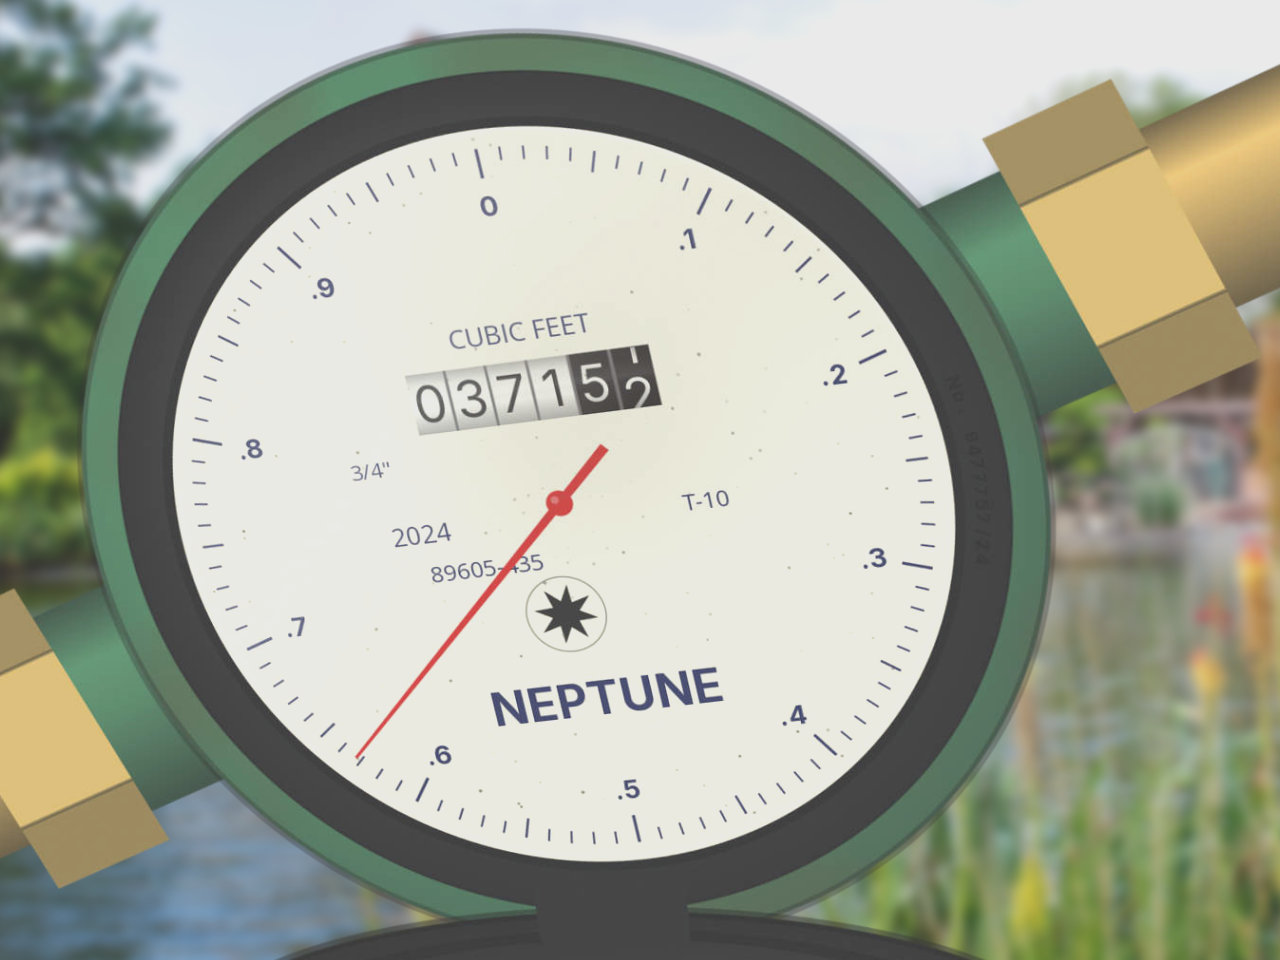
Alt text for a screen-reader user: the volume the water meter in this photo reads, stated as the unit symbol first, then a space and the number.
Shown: ft³ 37151.63
